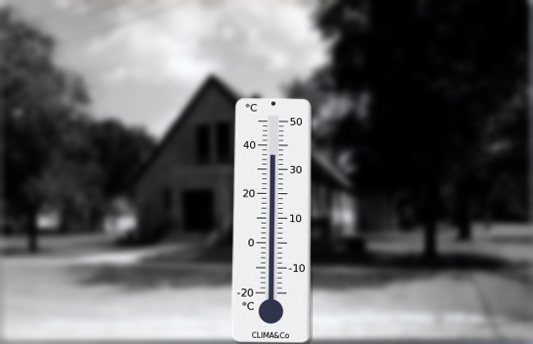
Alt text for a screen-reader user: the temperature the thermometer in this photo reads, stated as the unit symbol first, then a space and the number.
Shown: °C 36
